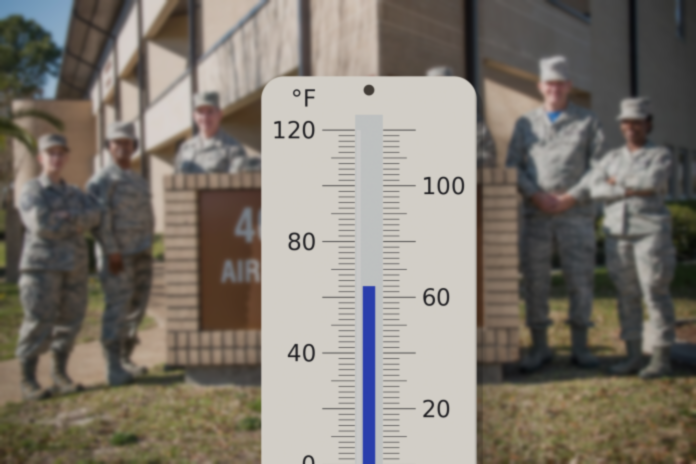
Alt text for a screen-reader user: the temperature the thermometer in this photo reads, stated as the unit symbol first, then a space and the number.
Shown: °F 64
